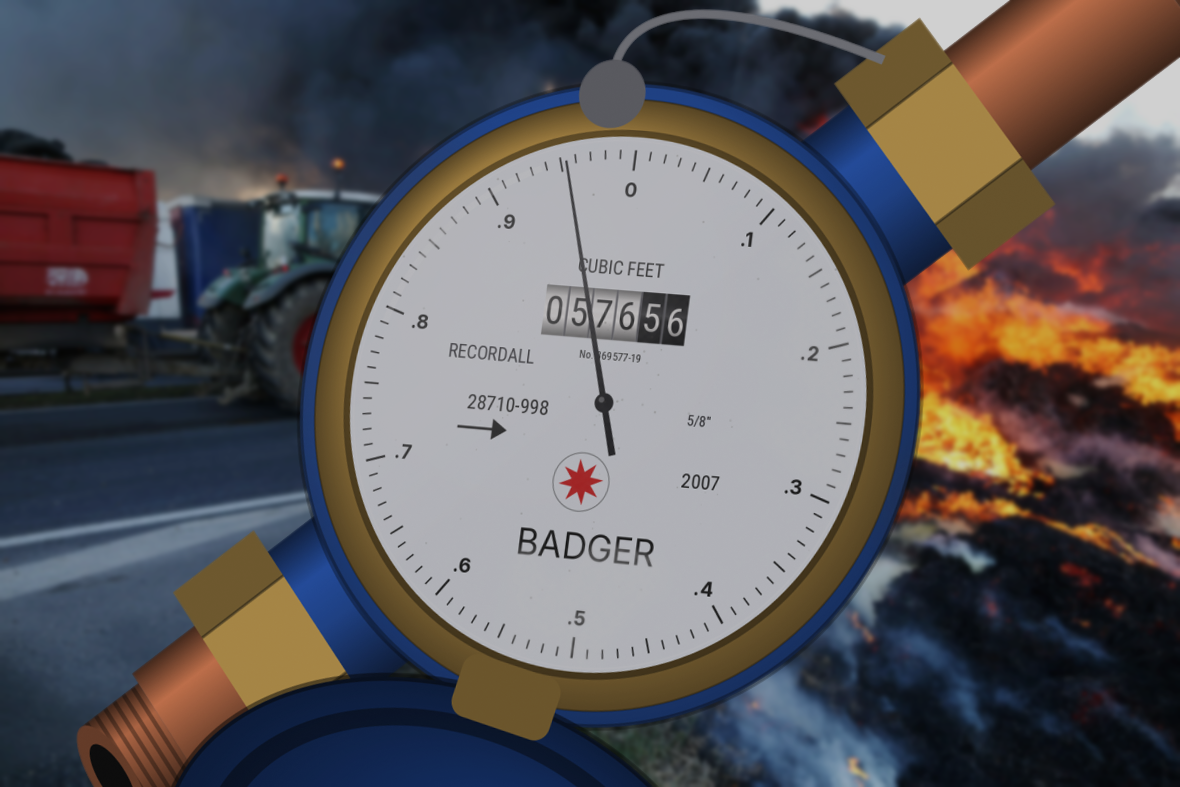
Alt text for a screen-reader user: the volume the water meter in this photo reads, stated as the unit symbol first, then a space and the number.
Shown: ft³ 57655.95
